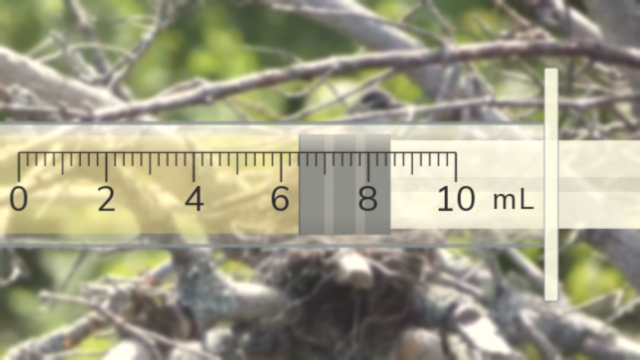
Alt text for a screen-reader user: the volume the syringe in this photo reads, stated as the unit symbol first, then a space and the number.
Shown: mL 6.4
